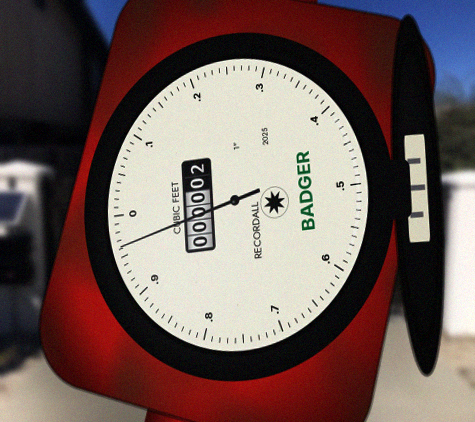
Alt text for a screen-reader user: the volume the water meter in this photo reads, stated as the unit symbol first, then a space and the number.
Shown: ft³ 1.96
